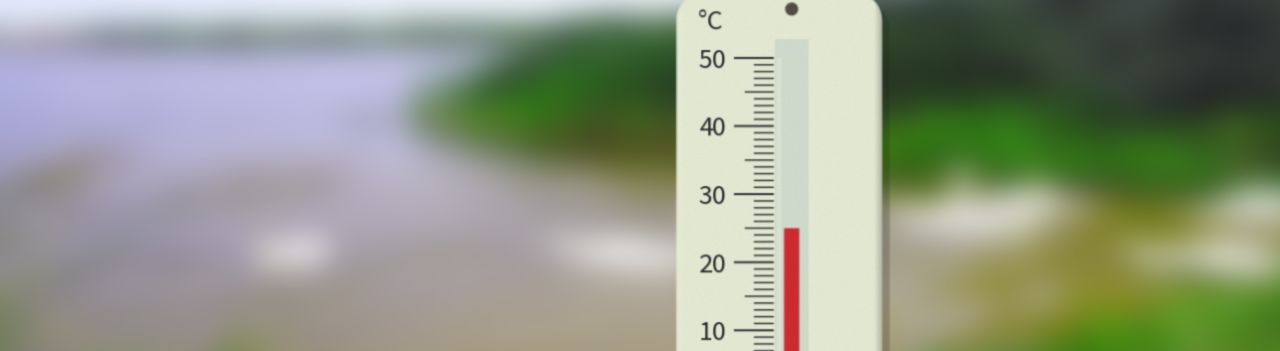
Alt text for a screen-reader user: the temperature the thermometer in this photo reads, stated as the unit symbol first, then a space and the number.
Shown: °C 25
